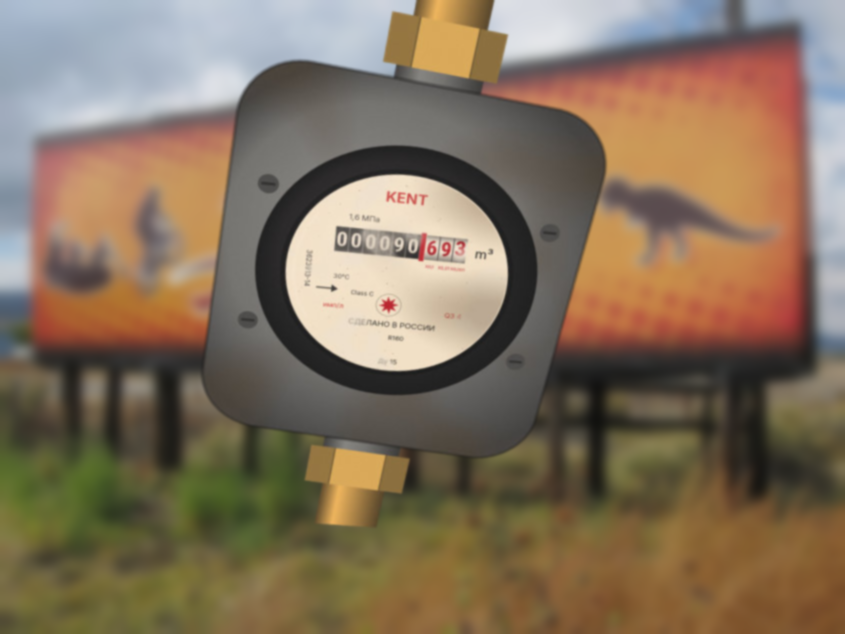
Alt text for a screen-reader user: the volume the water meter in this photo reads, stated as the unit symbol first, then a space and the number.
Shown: m³ 90.693
